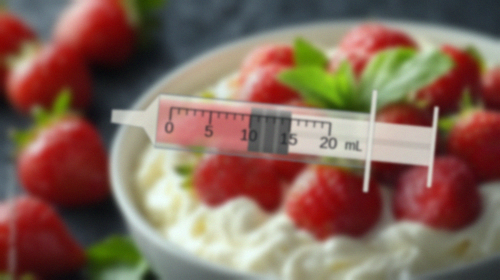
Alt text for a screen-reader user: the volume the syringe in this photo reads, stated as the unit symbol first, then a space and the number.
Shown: mL 10
